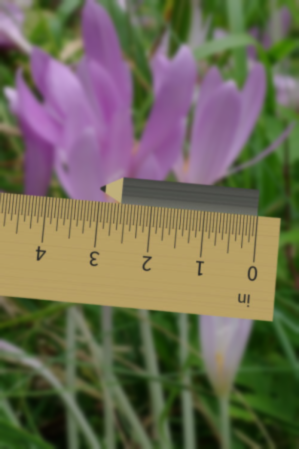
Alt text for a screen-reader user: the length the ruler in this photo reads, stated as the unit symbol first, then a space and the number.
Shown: in 3
